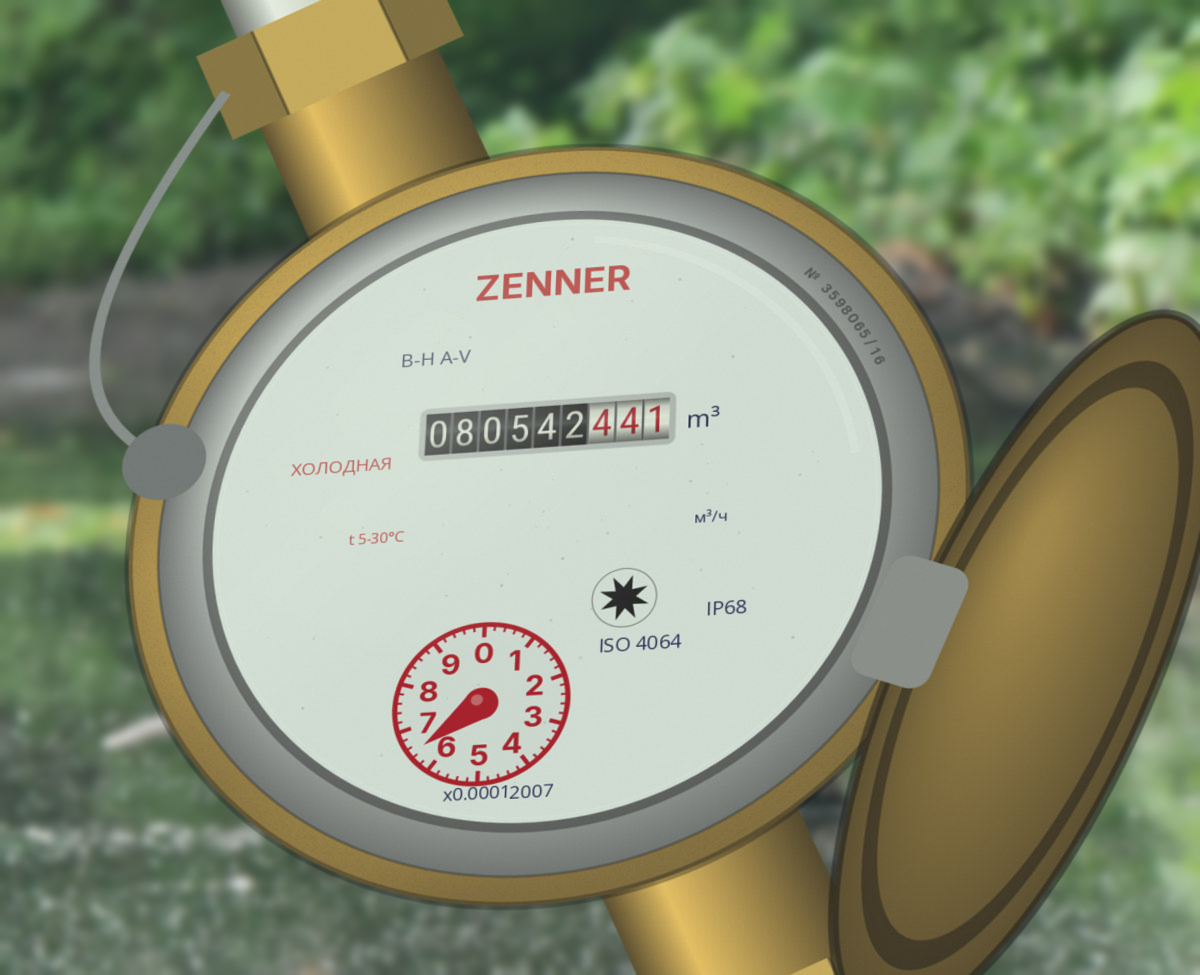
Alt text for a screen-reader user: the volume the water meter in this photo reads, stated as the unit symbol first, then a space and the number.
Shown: m³ 80542.4416
